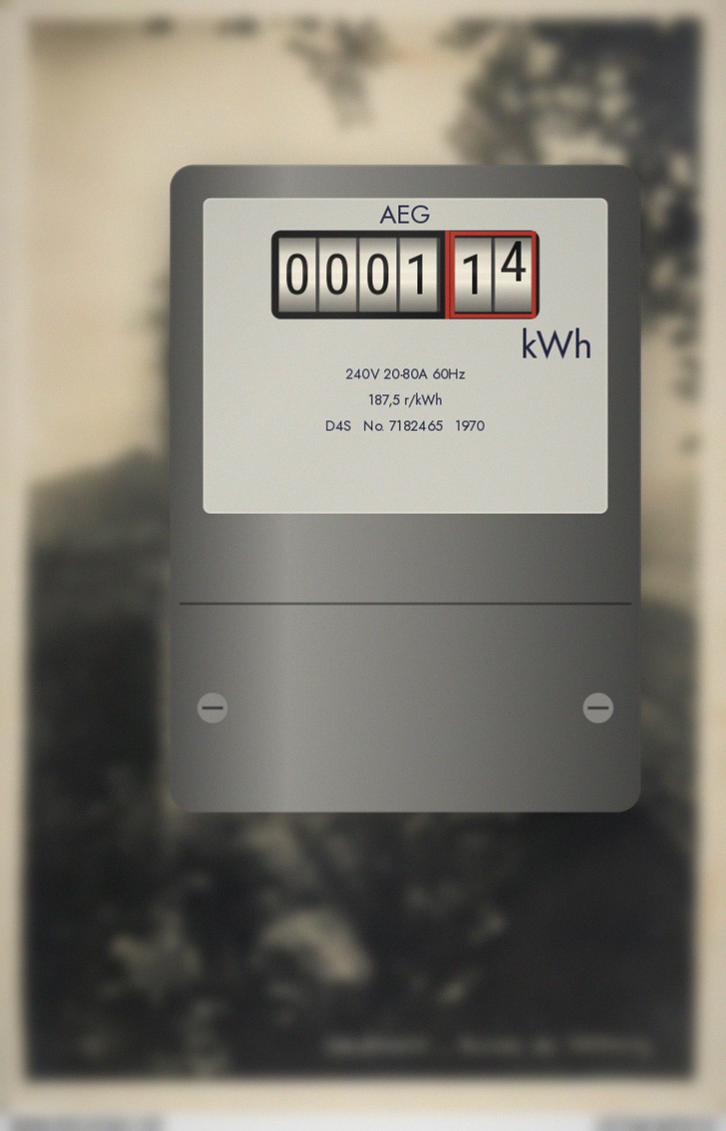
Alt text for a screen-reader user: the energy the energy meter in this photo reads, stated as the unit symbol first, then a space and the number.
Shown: kWh 1.14
